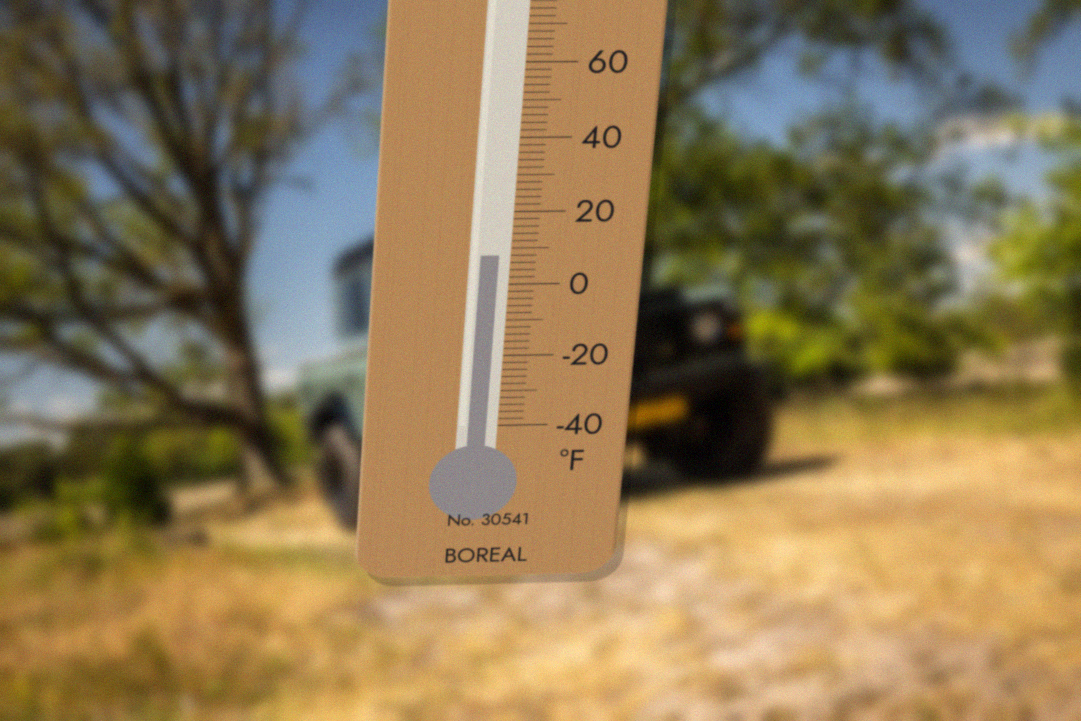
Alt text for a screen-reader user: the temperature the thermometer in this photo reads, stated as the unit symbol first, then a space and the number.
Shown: °F 8
